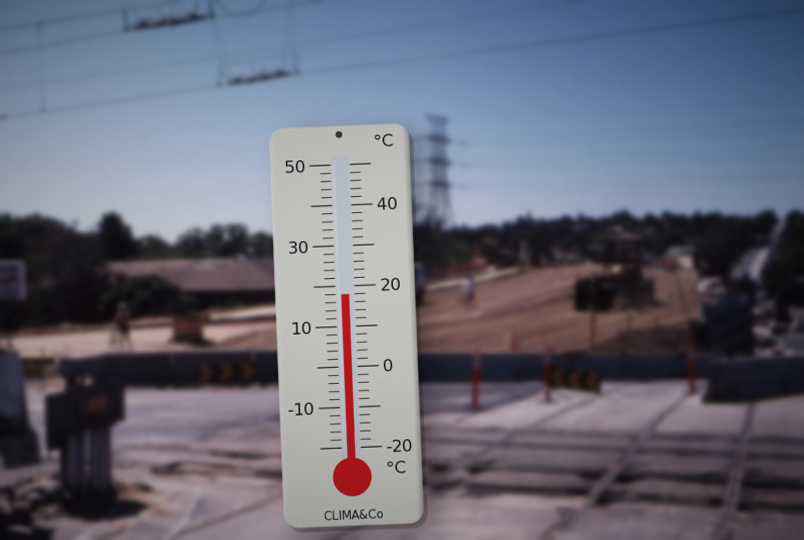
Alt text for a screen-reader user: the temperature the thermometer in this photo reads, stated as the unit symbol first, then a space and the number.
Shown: °C 18
